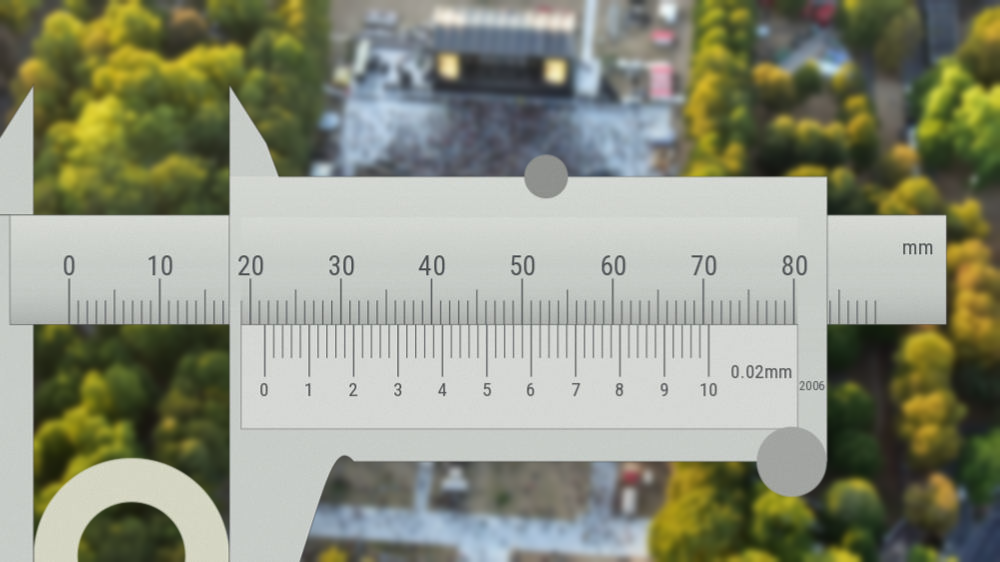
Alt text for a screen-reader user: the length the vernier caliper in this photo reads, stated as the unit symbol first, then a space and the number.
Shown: mm 21.6
